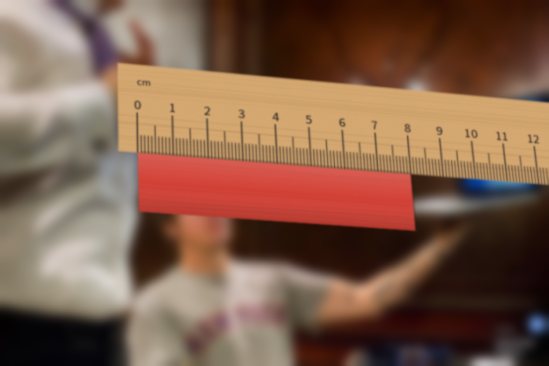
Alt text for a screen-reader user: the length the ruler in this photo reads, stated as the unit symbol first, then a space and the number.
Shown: cm 8
